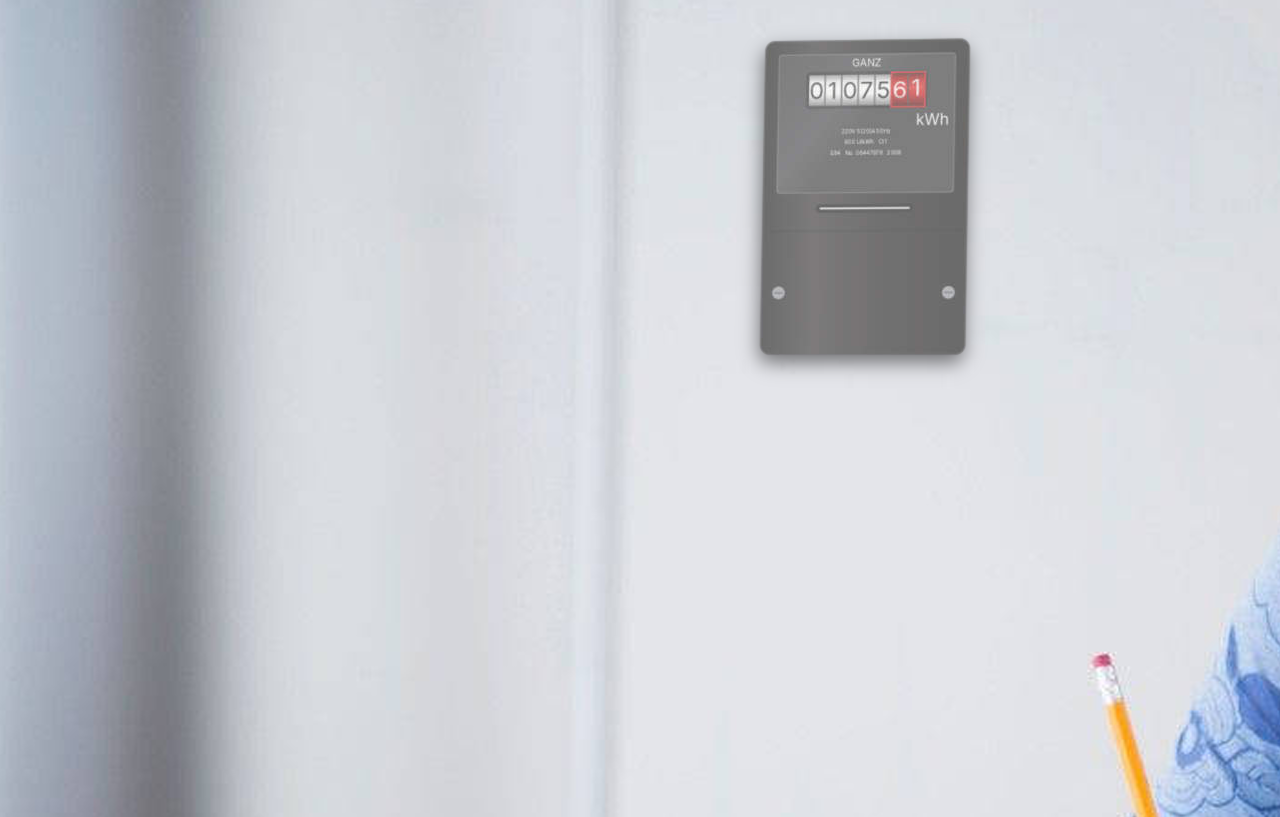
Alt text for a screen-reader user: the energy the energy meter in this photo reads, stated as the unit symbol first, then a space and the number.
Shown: kWh 1075.61
